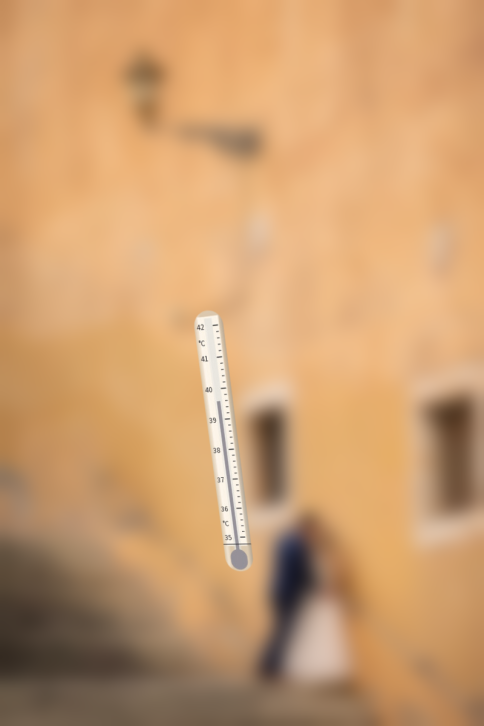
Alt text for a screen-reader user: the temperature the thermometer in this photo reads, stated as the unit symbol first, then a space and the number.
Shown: °C 39.6
